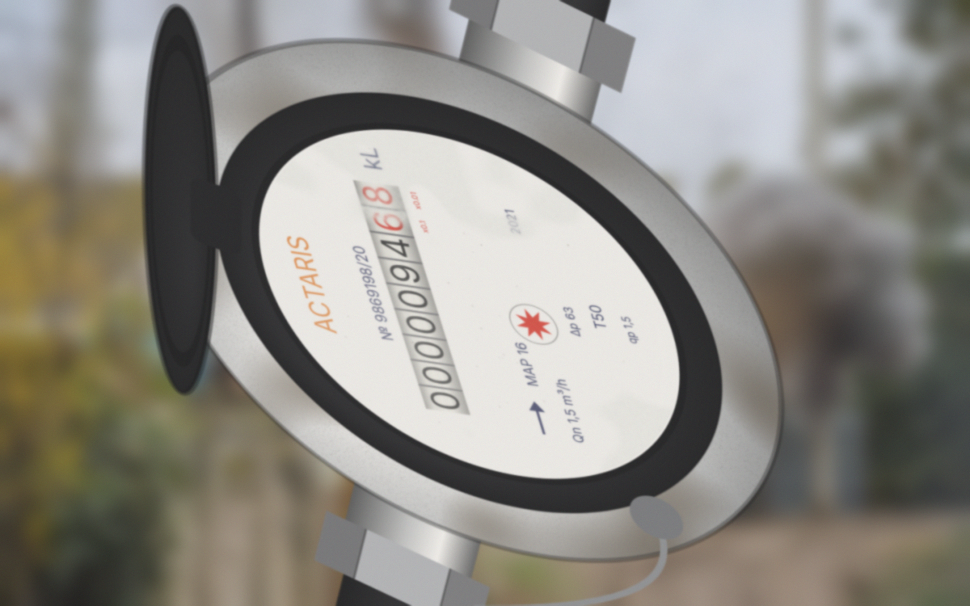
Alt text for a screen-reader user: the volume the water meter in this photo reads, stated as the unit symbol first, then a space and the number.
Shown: kL 94.68
